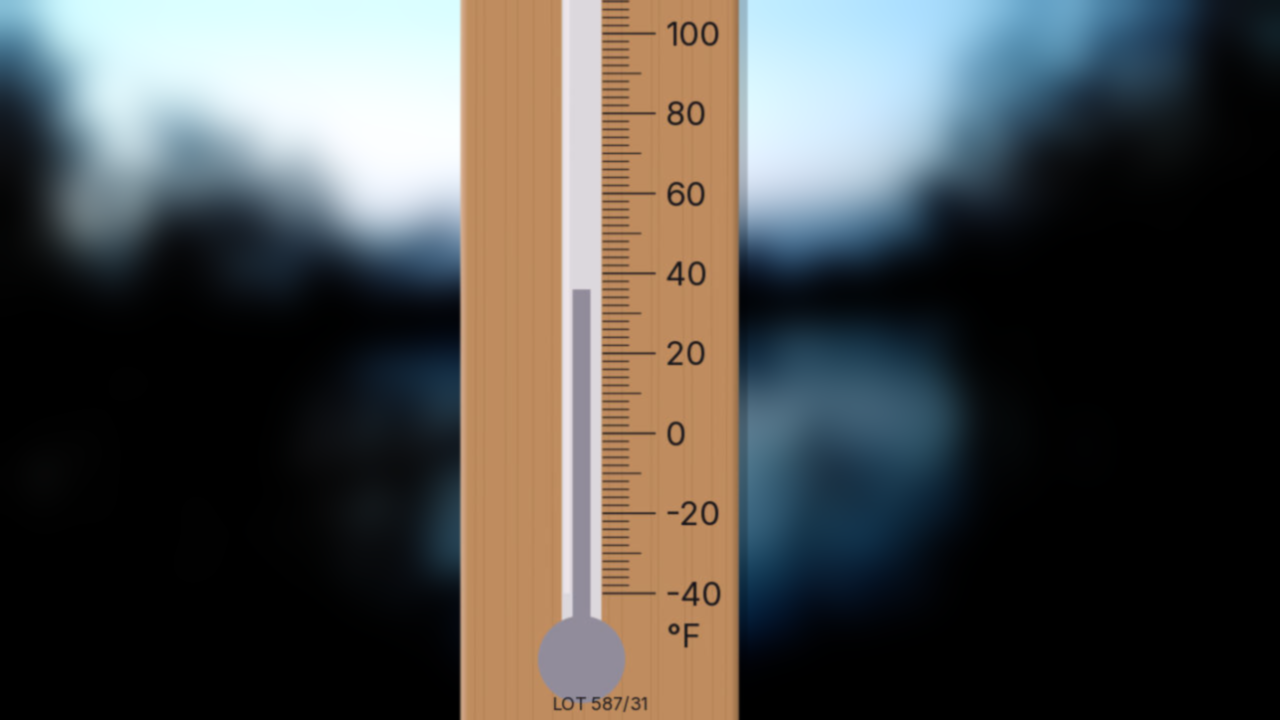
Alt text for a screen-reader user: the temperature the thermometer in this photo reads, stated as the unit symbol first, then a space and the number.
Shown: °F 36
